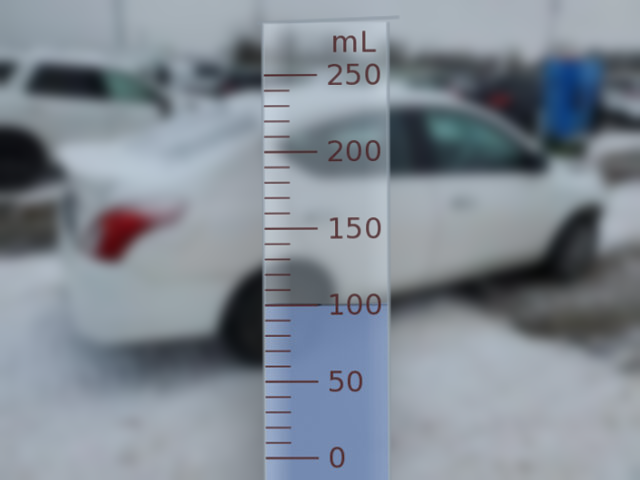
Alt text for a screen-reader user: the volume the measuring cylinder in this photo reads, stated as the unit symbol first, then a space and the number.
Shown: mL 100
